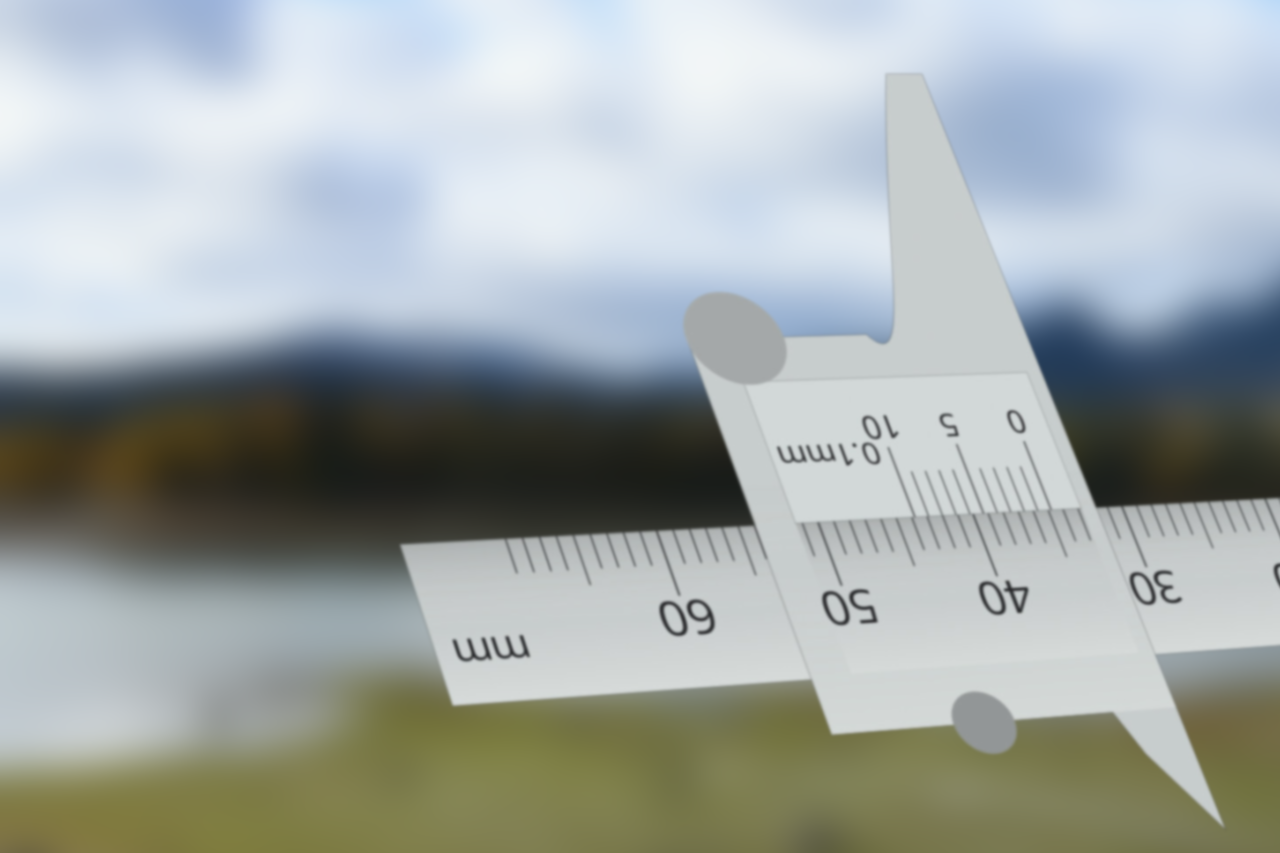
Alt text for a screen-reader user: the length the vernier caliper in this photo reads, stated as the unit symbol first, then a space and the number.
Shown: mm 34.8
